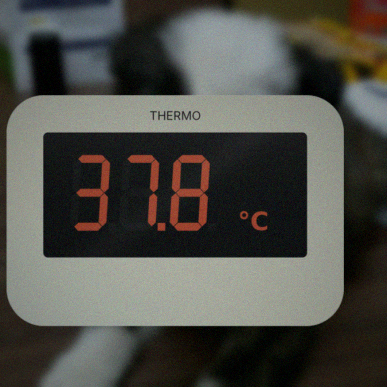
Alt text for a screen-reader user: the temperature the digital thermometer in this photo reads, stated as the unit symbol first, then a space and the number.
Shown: °C 37.8
